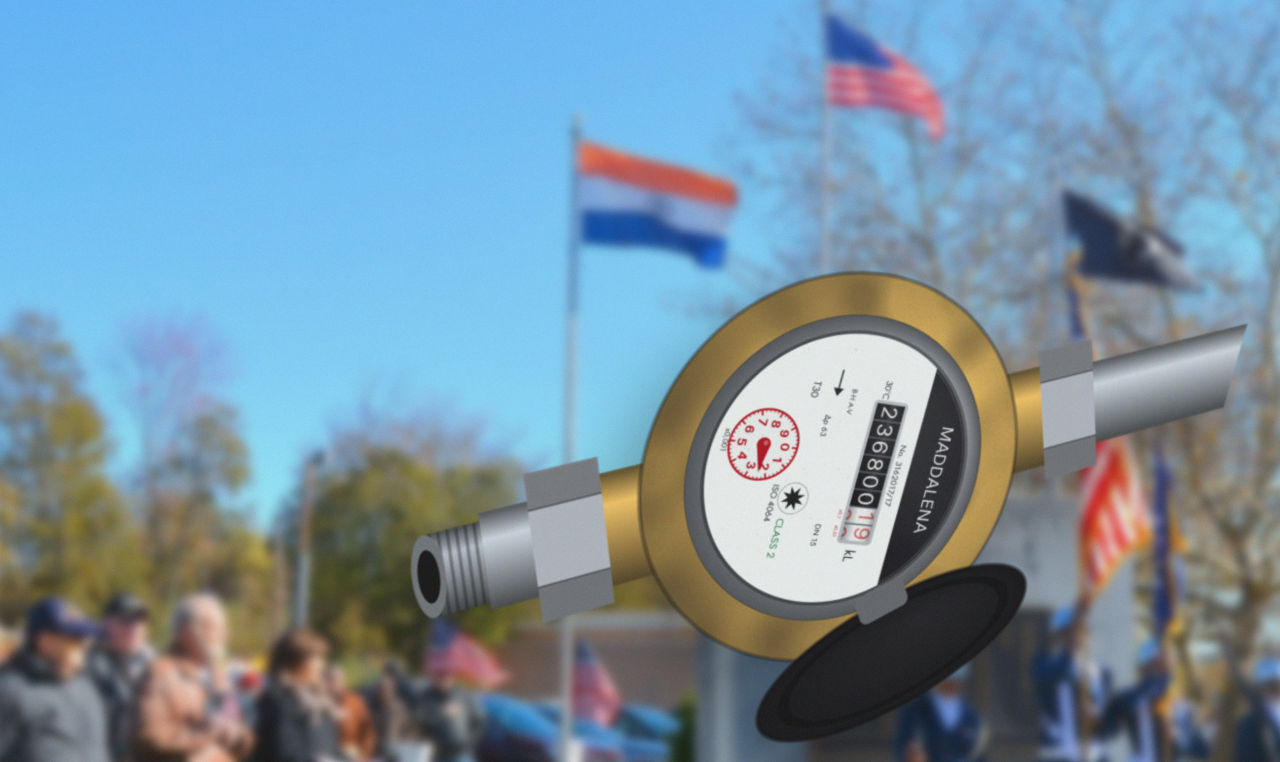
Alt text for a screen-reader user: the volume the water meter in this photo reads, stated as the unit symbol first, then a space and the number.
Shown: kL 236800.192
